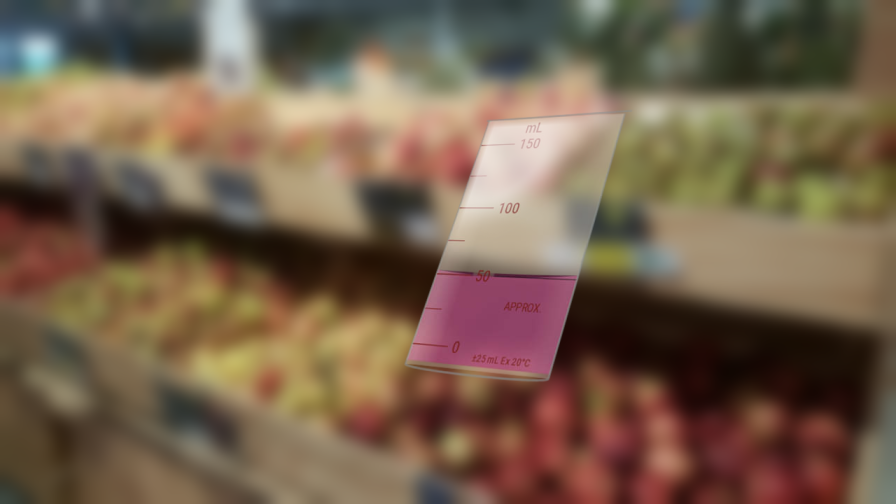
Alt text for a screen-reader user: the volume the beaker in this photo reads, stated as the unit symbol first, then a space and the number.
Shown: mL 50
